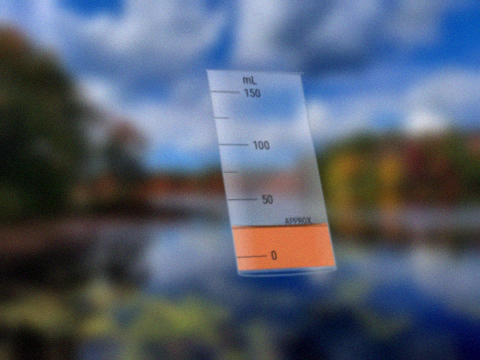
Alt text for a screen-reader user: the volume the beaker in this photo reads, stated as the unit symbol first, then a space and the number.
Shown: mL 25
